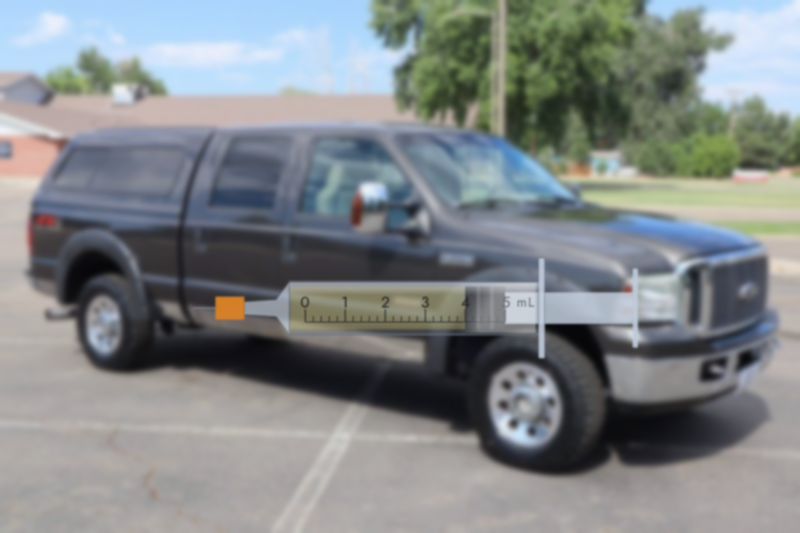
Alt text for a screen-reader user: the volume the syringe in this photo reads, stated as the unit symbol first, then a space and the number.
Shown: mL 4
